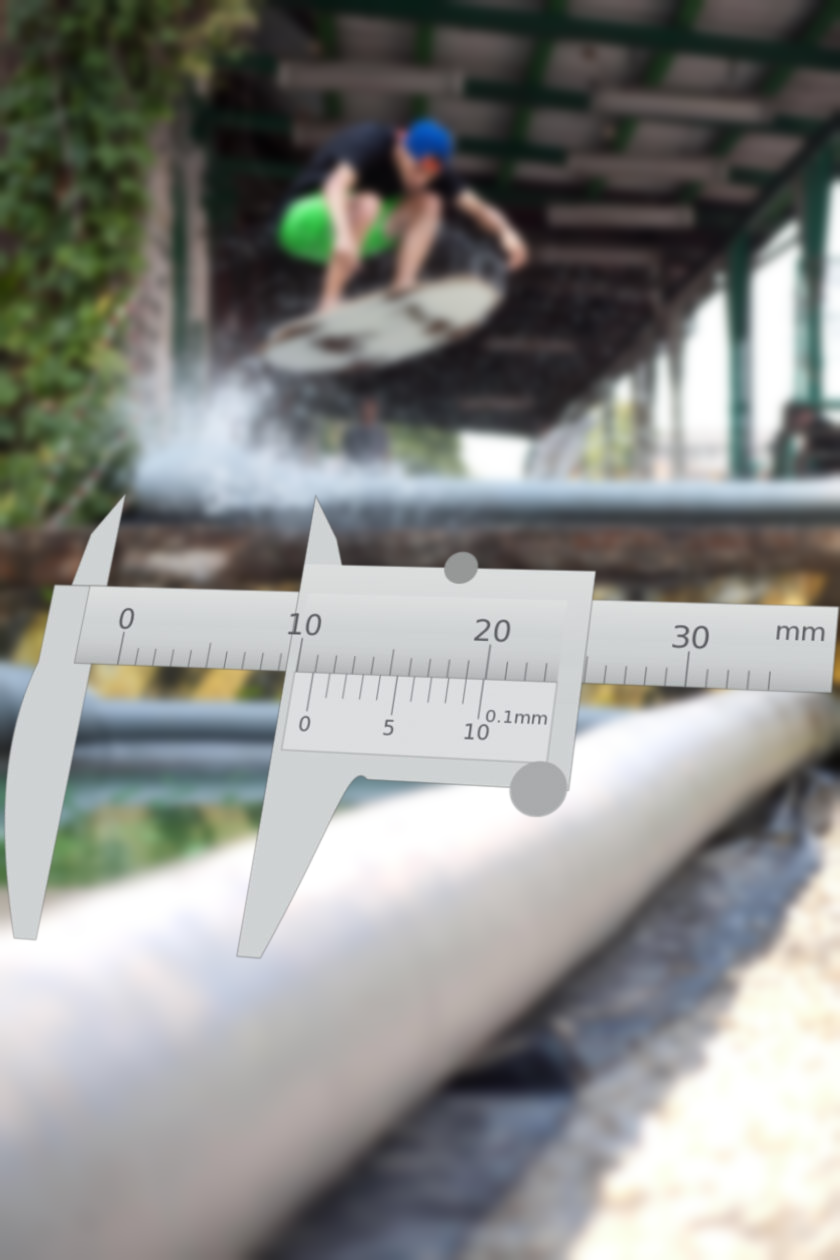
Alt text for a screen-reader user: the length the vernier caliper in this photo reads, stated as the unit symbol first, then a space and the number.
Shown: mm 10.9
